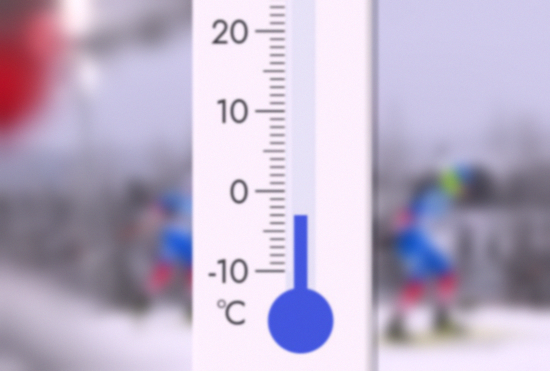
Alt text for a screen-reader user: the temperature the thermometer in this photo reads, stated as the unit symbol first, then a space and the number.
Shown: °C -3
